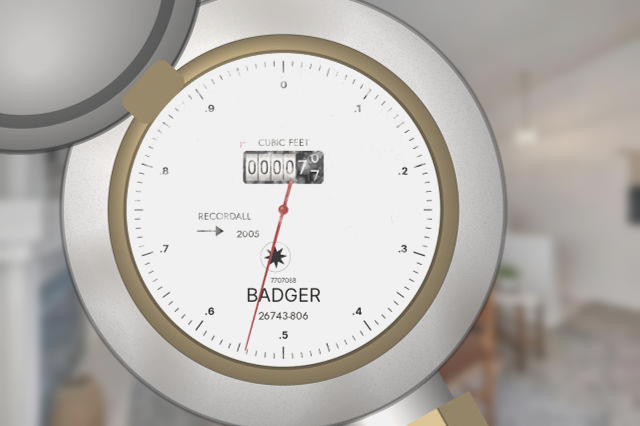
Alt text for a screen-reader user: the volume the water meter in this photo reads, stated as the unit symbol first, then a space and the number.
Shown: ft³ 76.54
